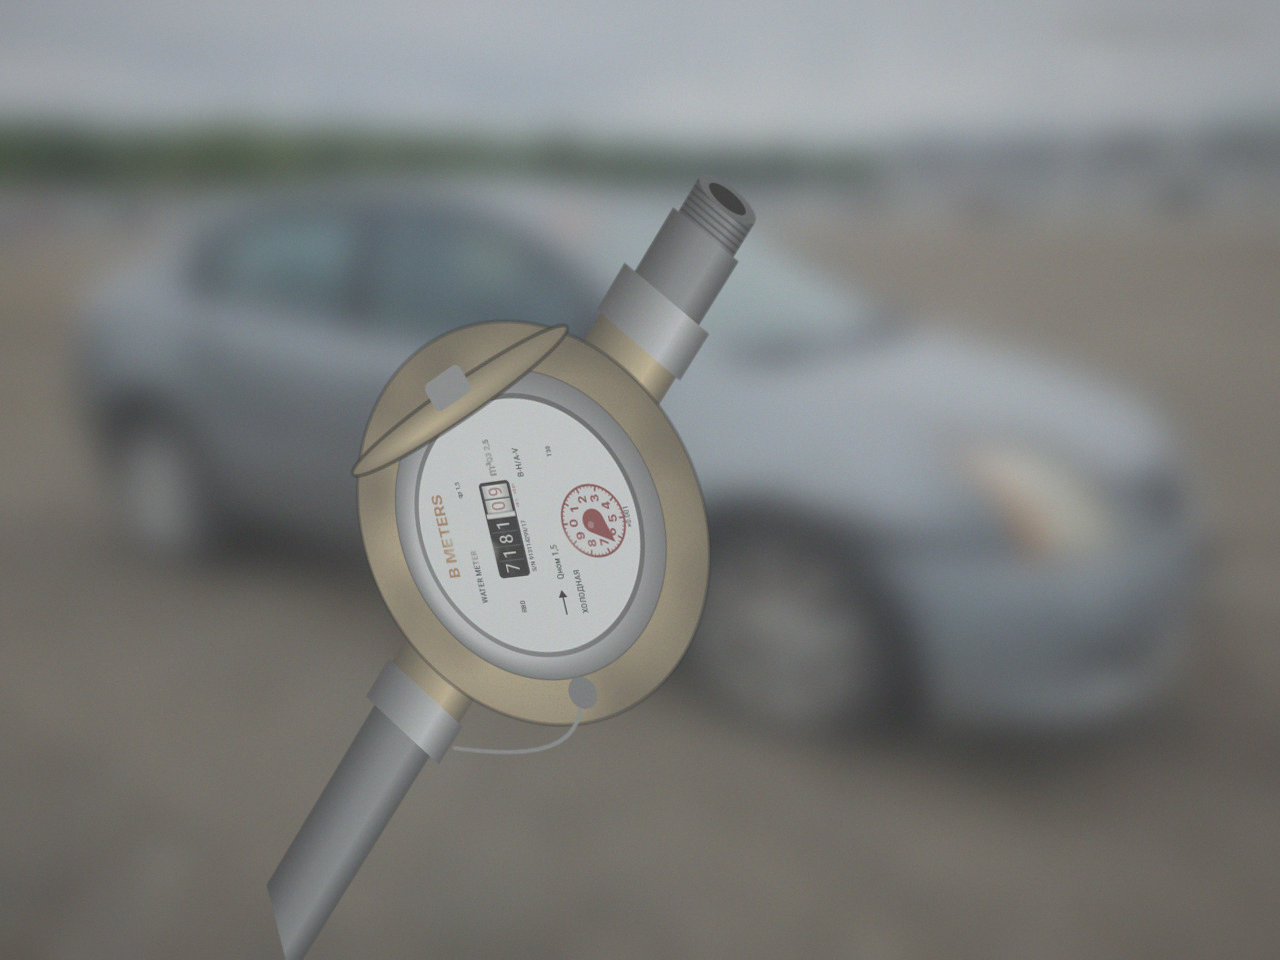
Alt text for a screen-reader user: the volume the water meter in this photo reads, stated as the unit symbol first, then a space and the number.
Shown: m³ 7181.096
